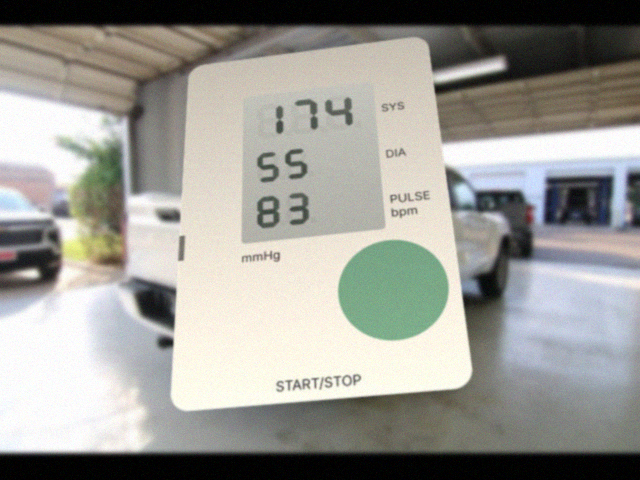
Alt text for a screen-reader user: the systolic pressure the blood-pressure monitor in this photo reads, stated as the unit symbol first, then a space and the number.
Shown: mmHg 174
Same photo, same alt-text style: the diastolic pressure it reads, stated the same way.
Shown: mmHg 55
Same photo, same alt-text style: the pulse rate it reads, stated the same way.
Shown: bpm 83
